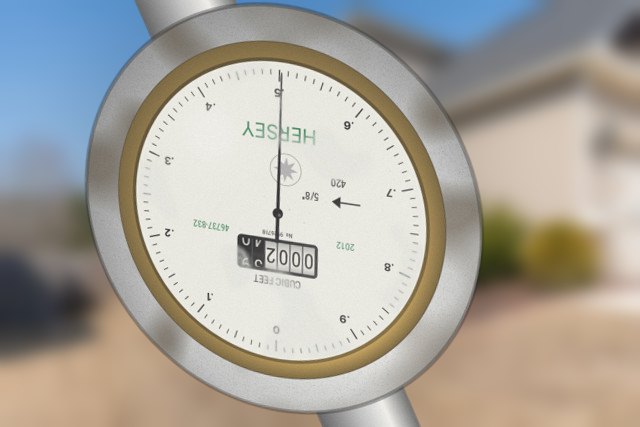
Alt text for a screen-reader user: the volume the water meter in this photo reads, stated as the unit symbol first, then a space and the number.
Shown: ft³ 239.50
